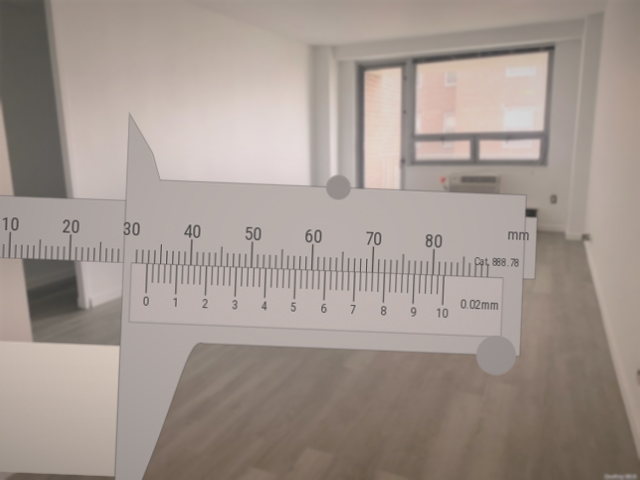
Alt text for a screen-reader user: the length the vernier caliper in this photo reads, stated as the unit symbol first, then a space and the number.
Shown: mm 32.8
